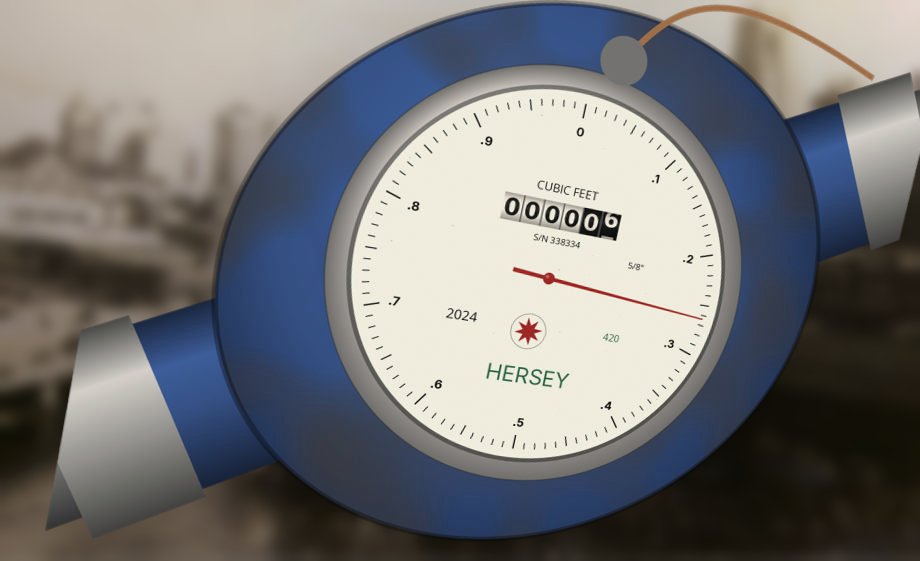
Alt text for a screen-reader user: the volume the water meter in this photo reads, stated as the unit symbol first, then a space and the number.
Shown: ft³ 6.26
